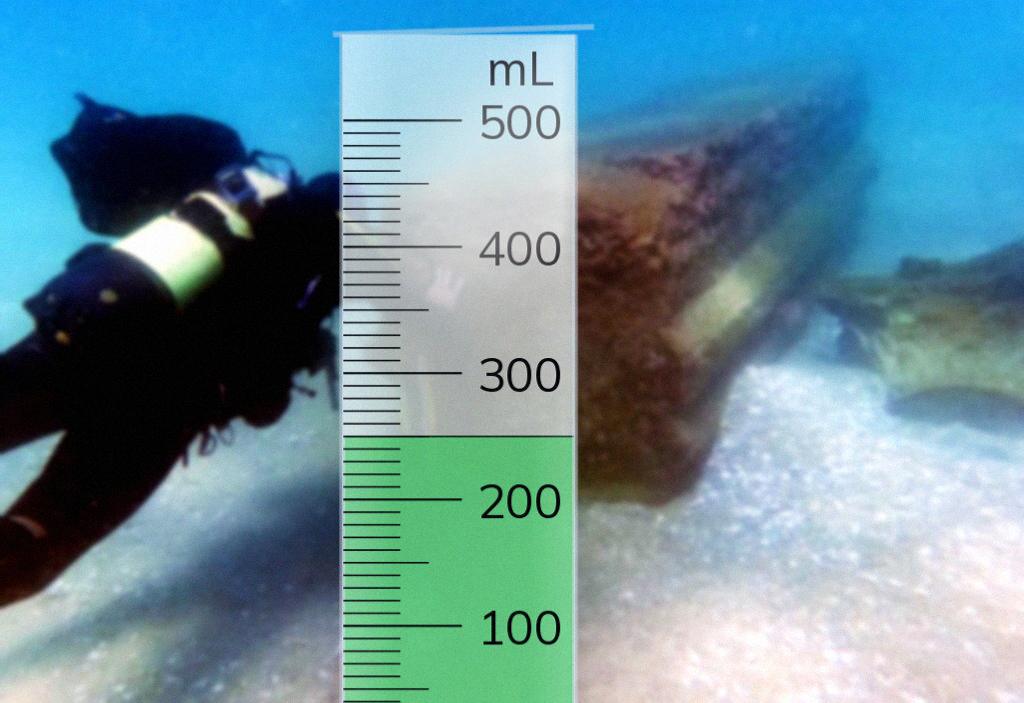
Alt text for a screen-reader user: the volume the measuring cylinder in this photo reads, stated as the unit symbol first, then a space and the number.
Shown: mL 250
